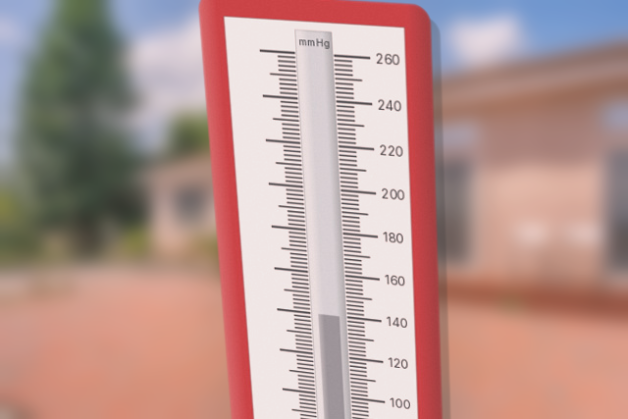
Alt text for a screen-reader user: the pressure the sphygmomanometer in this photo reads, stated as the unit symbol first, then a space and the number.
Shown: mmHg 140
